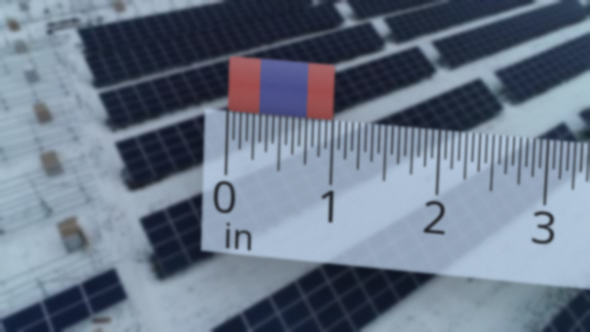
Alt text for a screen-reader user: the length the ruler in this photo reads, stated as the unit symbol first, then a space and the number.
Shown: in 1
